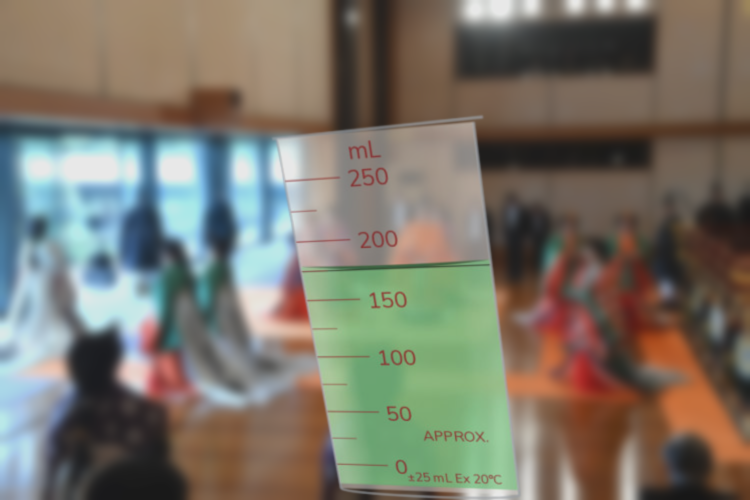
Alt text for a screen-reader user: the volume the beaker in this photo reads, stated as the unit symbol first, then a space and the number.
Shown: mL 175
